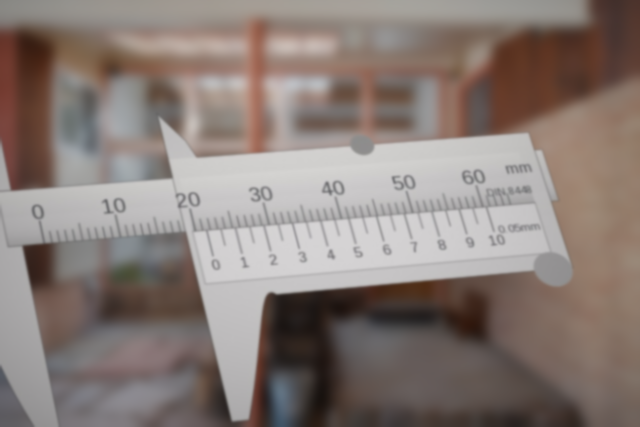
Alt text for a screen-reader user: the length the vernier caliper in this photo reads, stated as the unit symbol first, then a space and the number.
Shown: mm 21.5
